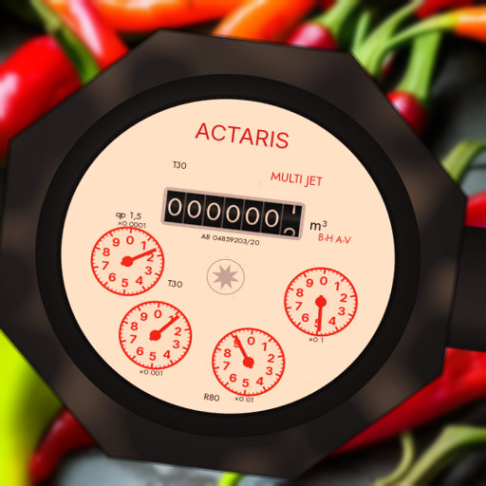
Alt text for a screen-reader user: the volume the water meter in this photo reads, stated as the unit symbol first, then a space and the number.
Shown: m³ 1.4911
